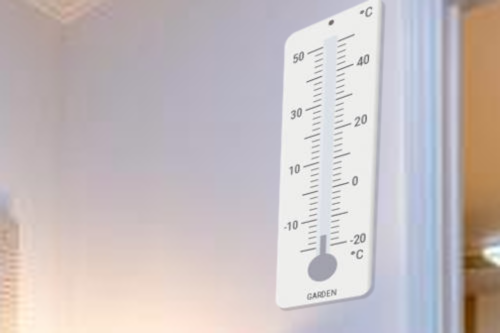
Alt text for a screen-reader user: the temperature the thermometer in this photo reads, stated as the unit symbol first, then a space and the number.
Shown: °C -16
